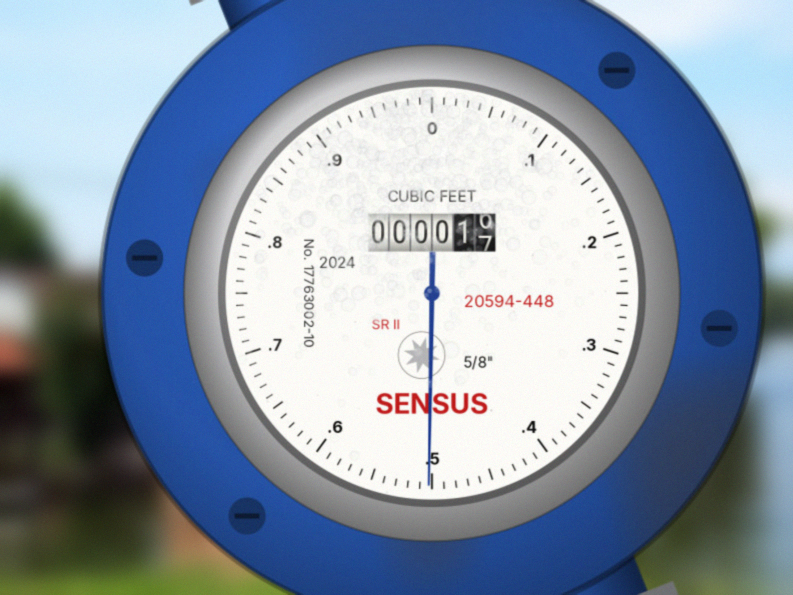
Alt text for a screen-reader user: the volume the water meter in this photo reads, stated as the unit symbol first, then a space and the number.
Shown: ft³ 16.50
